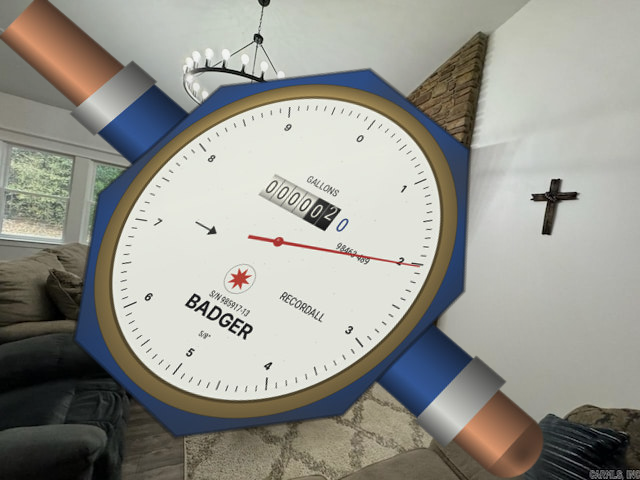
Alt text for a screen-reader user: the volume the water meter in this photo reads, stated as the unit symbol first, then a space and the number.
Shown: gal 22.0
